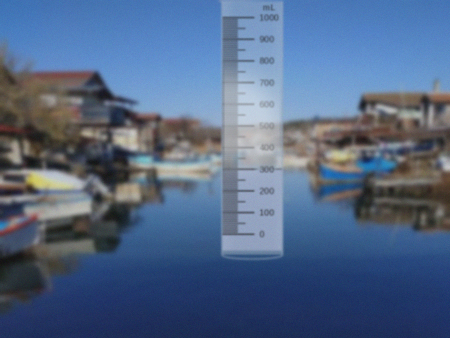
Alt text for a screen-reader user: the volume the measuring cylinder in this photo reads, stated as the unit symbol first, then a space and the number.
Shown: mL 300
